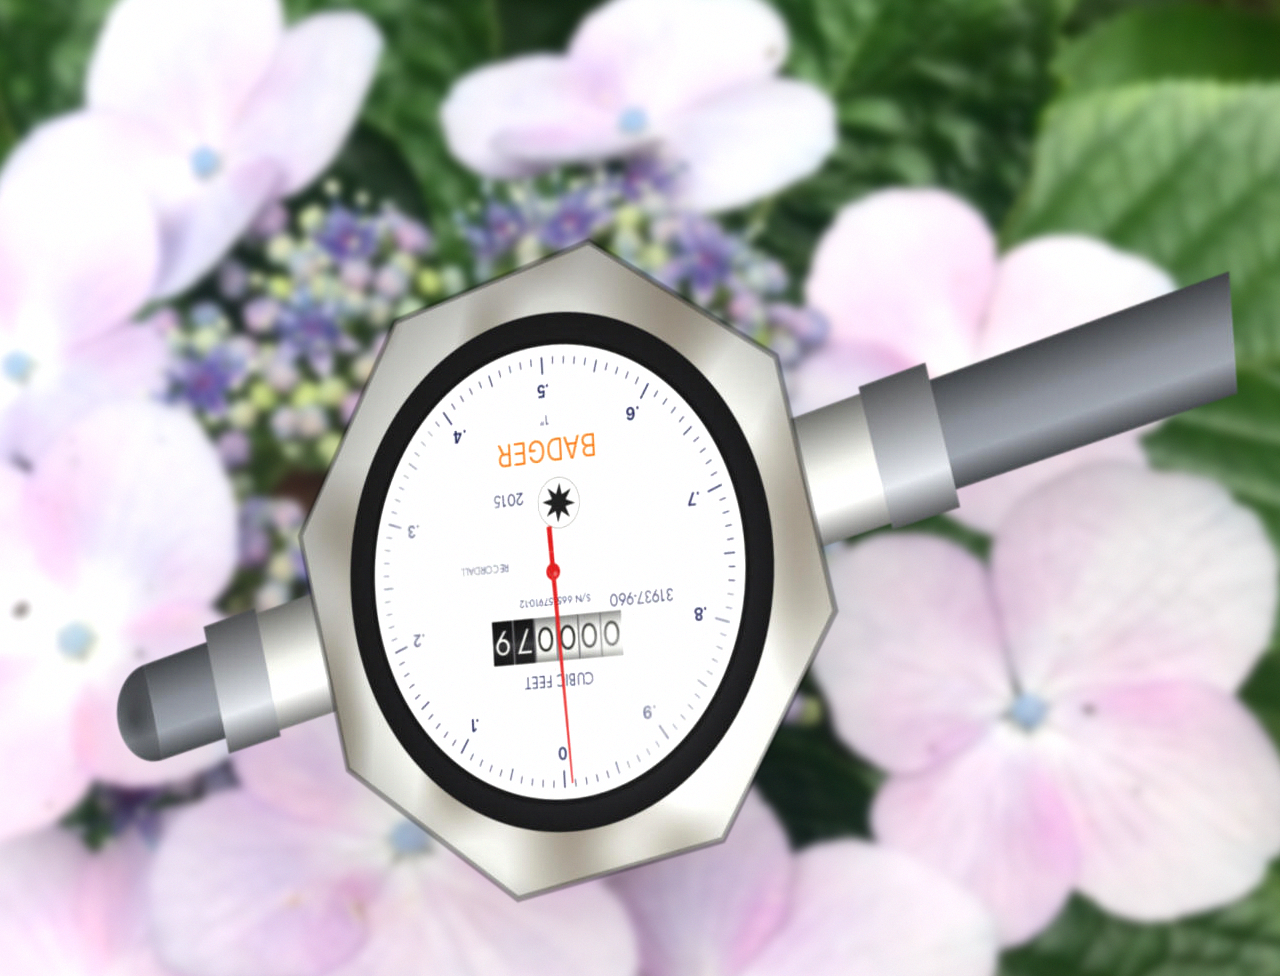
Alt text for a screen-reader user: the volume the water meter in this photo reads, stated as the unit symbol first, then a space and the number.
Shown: ft³ 78.99
